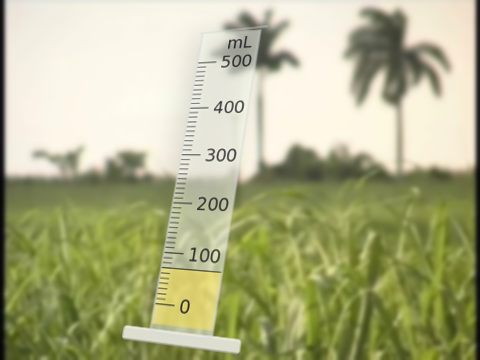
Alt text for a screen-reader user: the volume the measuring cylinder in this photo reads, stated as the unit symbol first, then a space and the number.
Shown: mL 70
